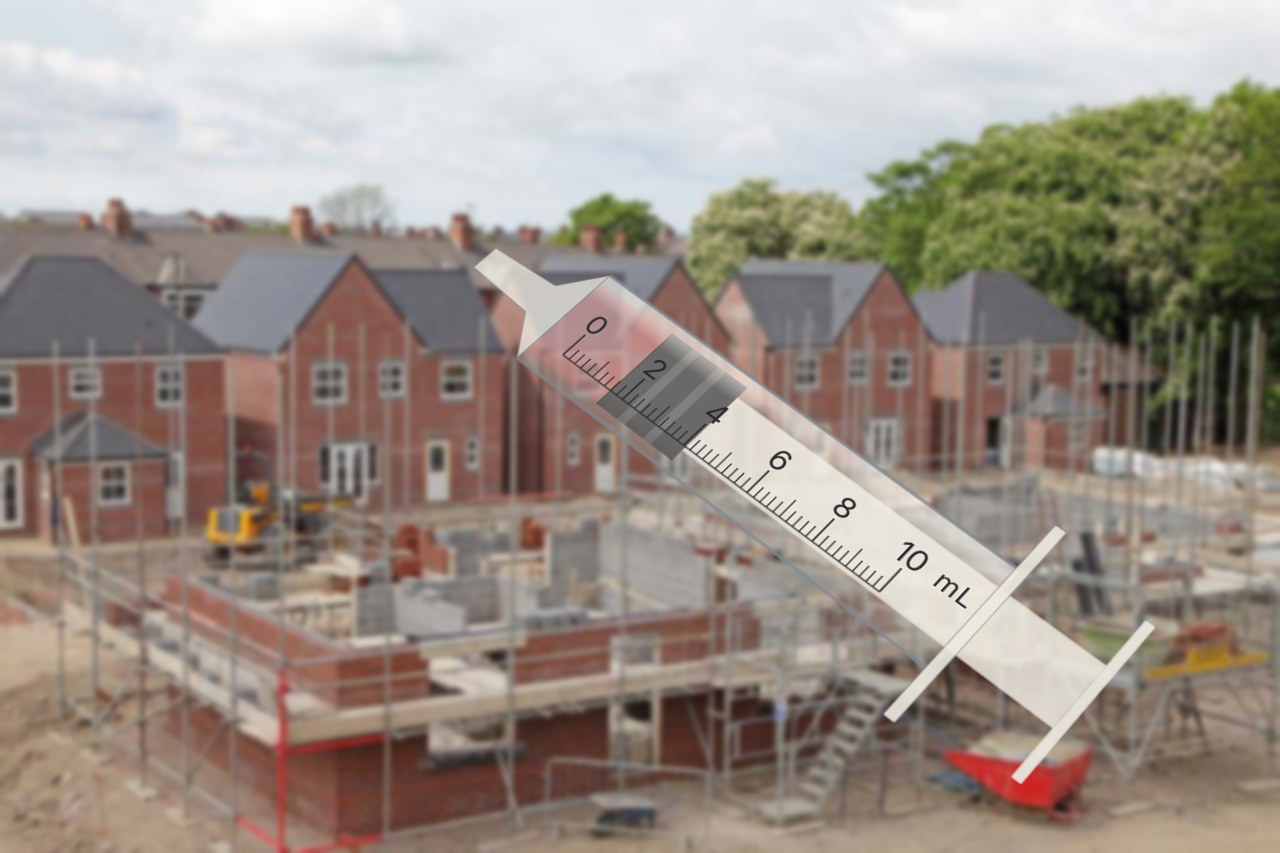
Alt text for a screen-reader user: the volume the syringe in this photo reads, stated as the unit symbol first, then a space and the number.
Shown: mL 1.6
